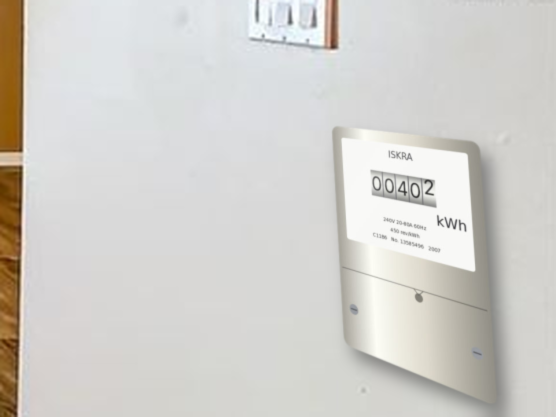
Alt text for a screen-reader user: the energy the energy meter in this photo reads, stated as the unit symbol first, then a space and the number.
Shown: kWh 402
